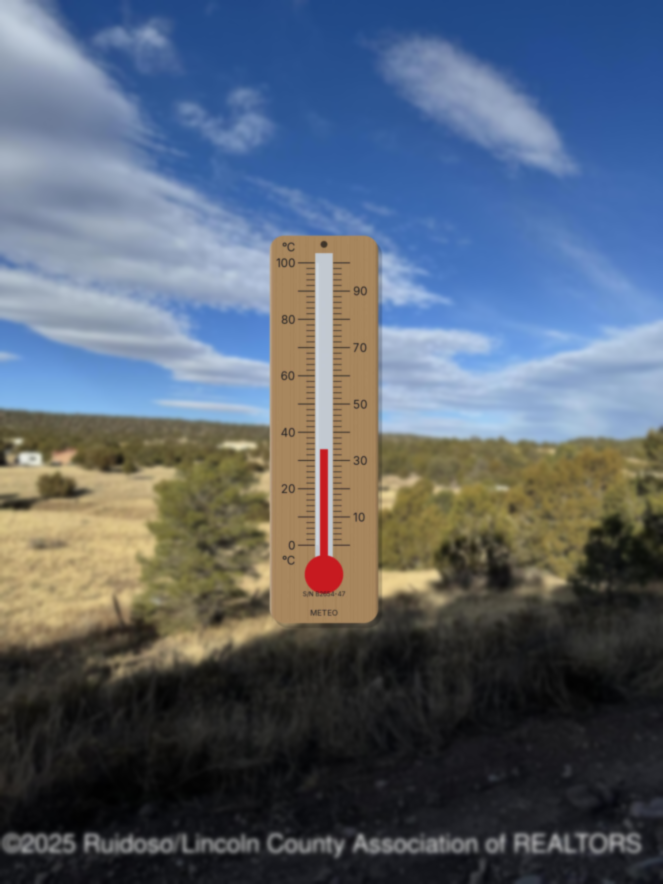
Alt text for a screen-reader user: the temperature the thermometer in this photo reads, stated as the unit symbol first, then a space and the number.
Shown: °C 34
